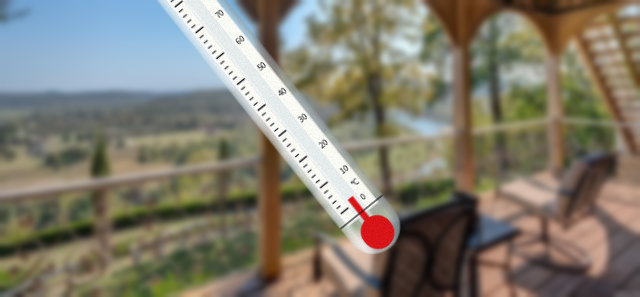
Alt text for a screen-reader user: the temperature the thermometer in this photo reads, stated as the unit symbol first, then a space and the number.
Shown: °C 2
